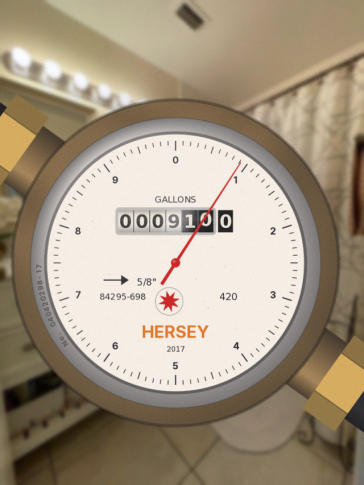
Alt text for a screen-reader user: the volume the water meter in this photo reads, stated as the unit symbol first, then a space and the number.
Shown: gal 9100.9
